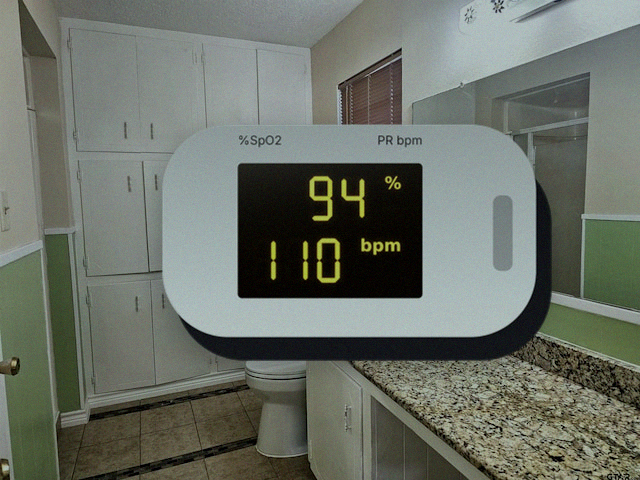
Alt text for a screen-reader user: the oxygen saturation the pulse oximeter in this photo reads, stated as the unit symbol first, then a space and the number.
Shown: % 94
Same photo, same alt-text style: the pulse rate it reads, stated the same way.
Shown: bpm 110
